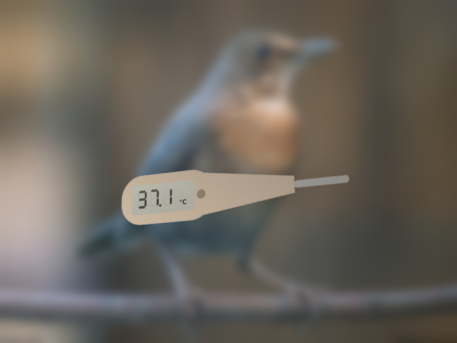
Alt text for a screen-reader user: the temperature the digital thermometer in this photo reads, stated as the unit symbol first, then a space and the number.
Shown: °C 37.1
